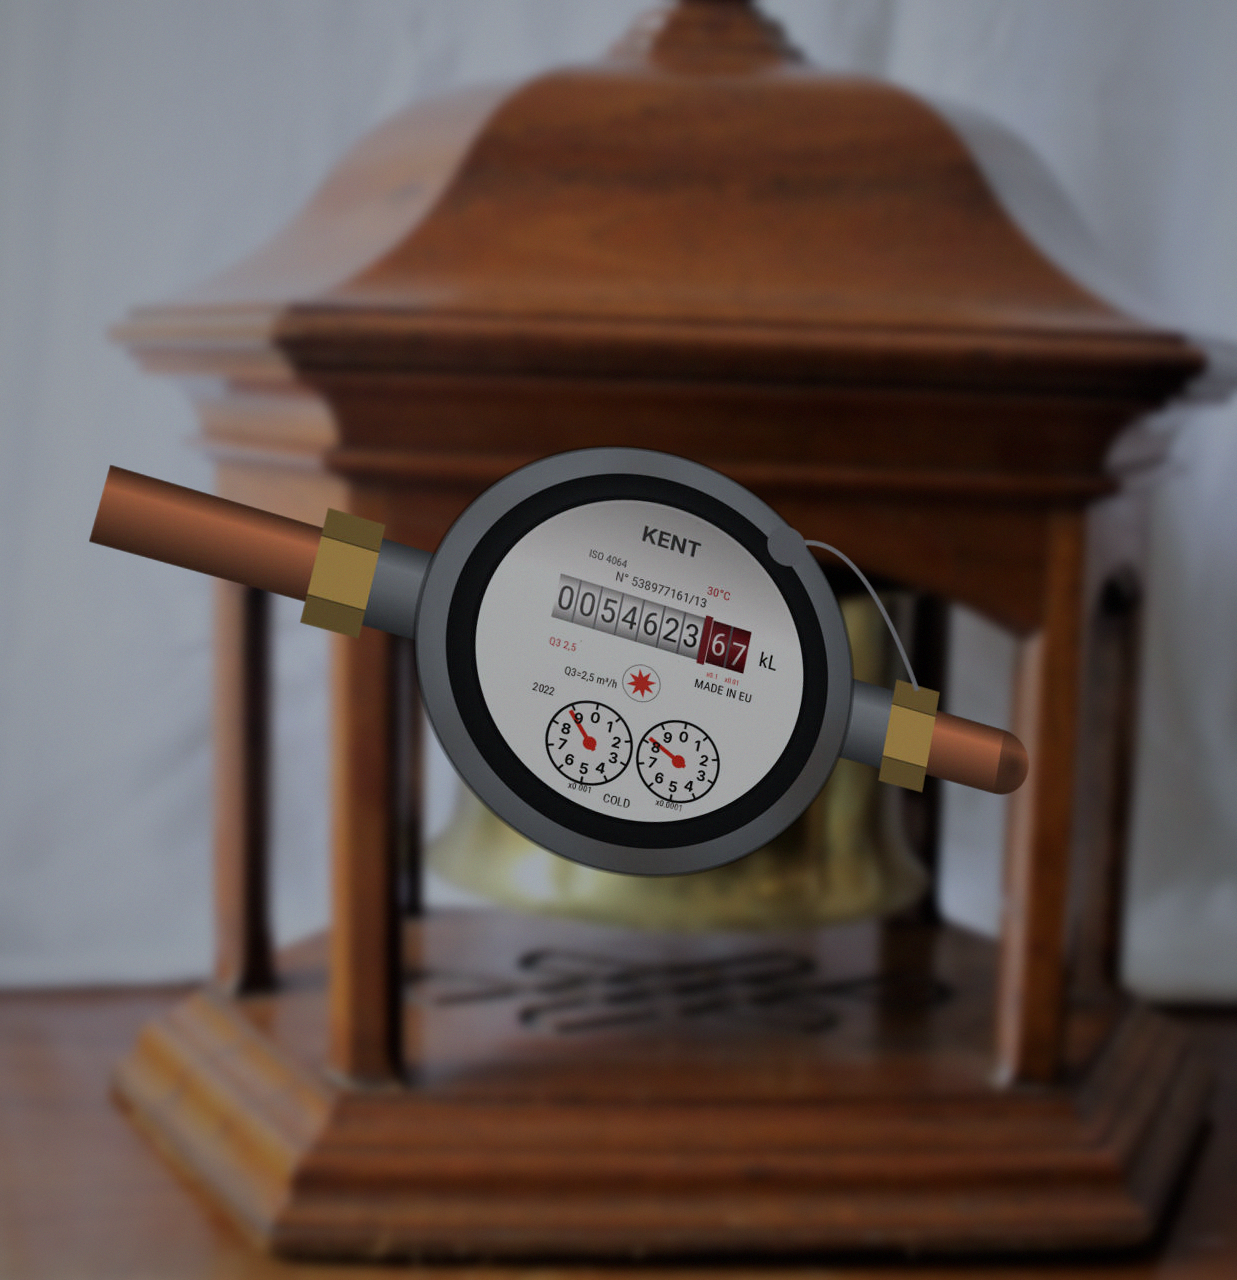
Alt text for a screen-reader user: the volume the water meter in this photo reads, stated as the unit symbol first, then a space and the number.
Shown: kL 54623.6688
